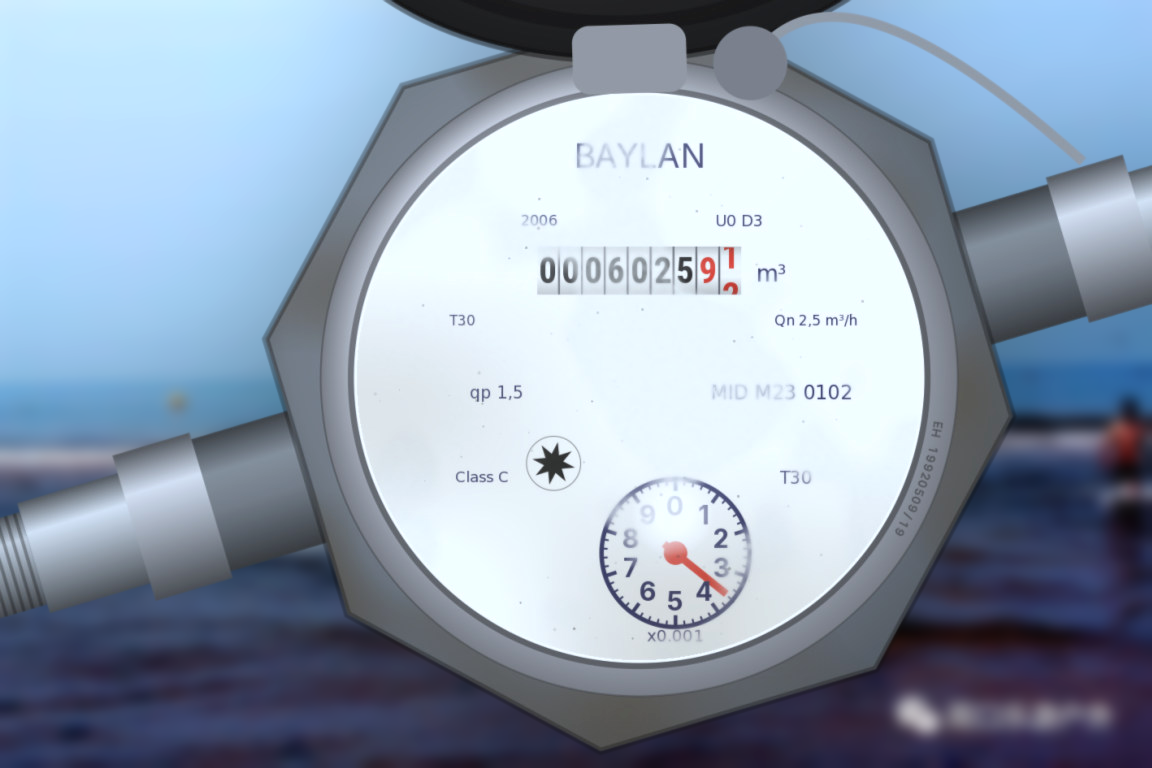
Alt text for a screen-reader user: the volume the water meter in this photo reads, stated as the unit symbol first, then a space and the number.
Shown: m³ 6025.913
